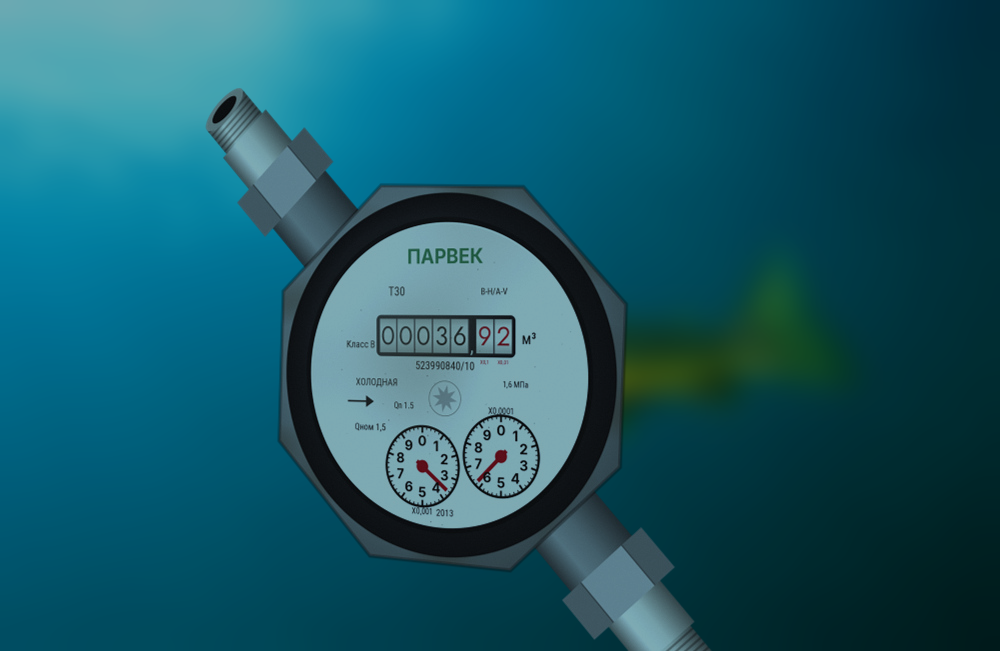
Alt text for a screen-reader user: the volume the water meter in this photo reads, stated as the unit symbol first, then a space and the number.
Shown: m³ 36.9236
